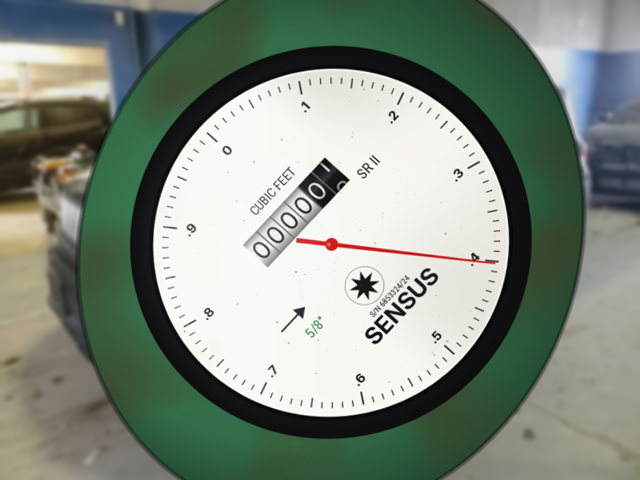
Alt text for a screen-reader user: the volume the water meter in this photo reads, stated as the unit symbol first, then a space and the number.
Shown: ft³ 1.40
